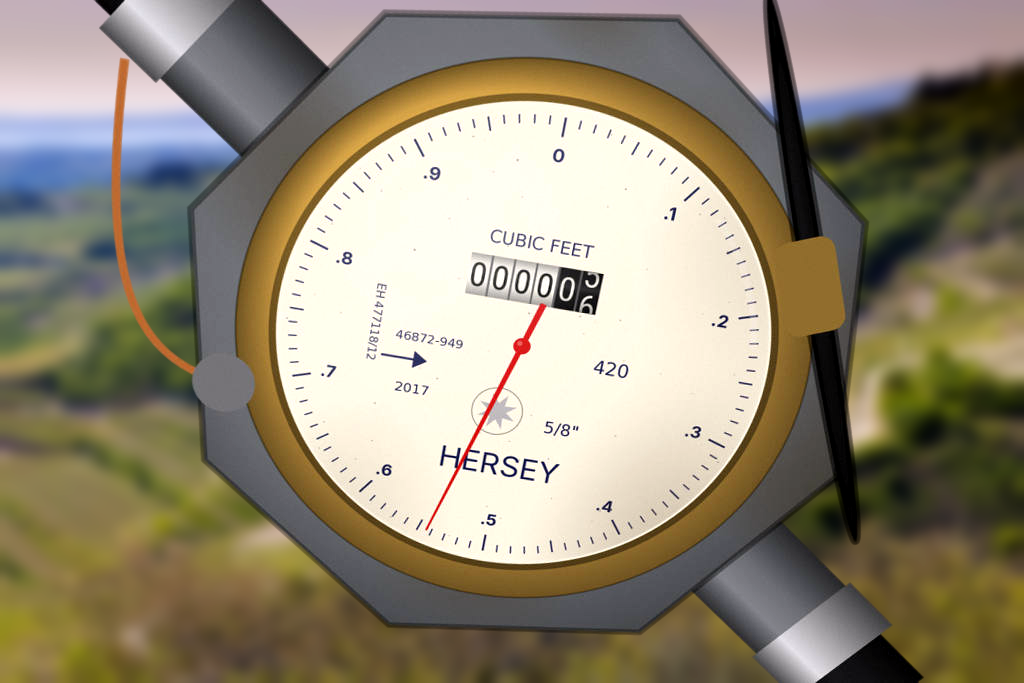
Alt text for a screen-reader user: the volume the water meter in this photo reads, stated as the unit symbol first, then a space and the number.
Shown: ft³ 5.54
